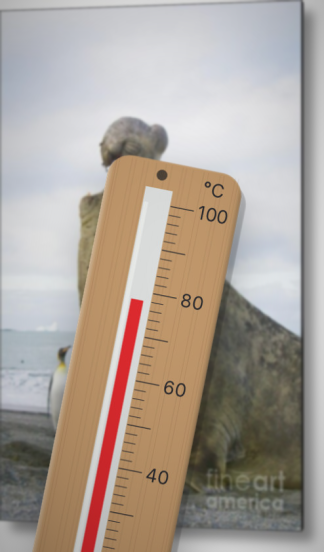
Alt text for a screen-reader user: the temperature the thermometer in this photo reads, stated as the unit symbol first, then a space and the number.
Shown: °C 78
